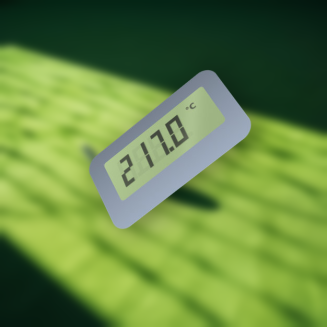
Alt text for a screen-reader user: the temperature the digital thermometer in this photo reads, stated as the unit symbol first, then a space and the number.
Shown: °C 217.0
